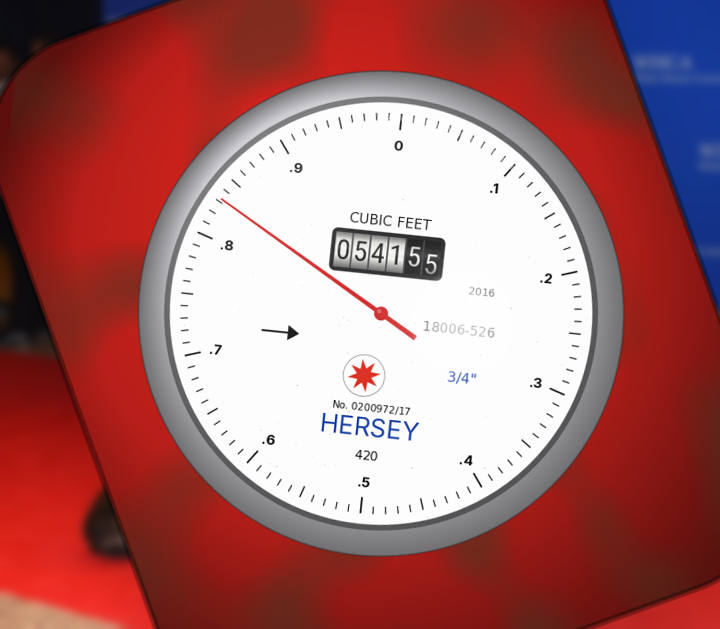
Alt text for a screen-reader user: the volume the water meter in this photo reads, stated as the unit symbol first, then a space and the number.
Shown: ft³ 54154.83
